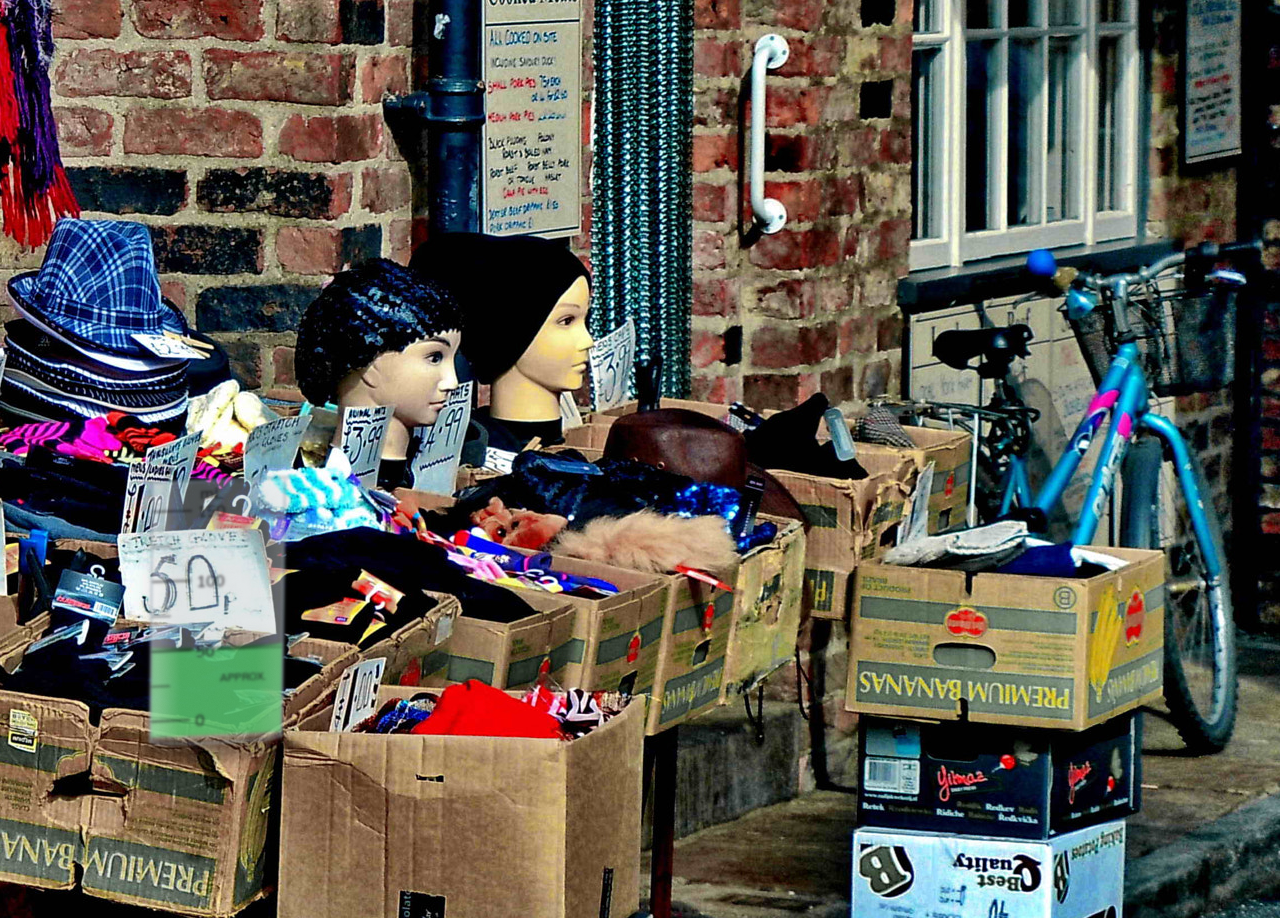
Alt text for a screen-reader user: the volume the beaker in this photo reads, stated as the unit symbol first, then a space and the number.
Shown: mL 50
